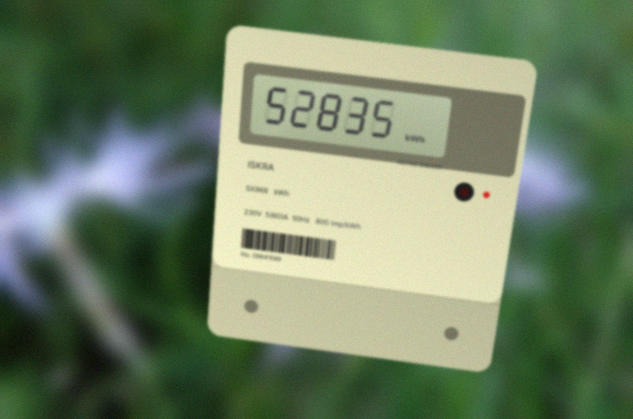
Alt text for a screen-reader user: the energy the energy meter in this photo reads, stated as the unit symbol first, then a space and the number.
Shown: kWh 52835
